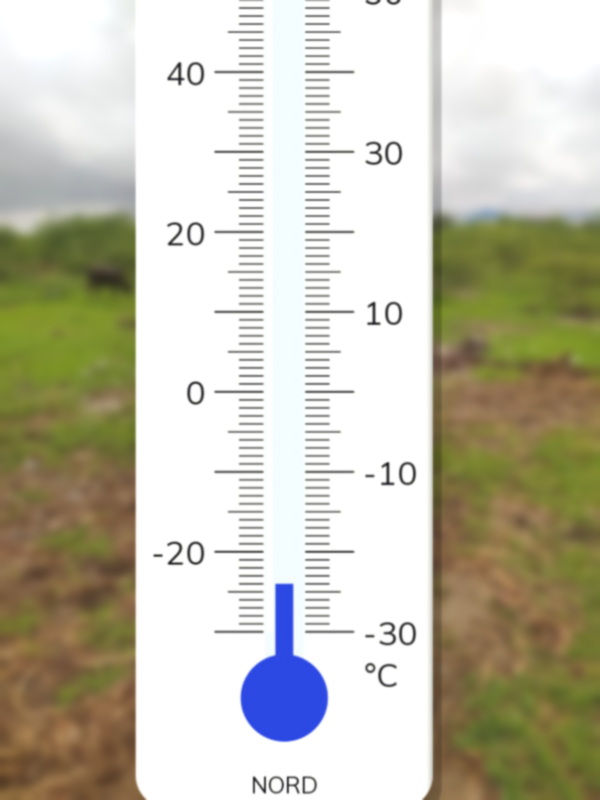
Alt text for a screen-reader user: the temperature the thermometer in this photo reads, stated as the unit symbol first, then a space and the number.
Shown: °C -24
